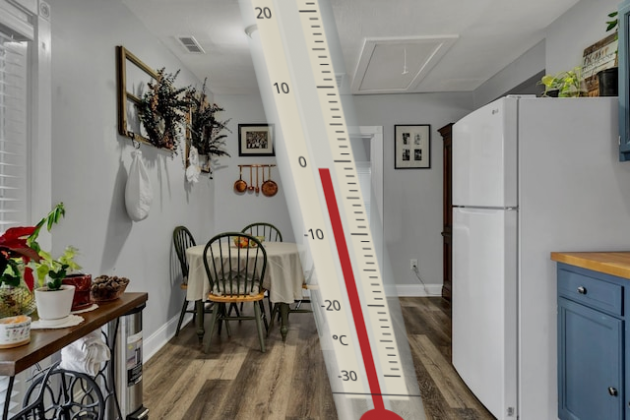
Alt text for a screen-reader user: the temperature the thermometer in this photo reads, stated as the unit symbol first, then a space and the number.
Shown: °C -1
